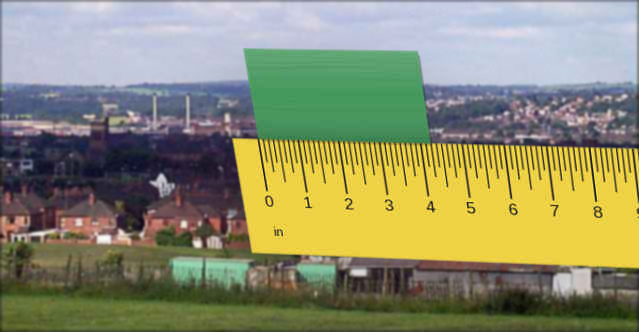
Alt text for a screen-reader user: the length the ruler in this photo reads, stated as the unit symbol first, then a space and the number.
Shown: in 4.25
